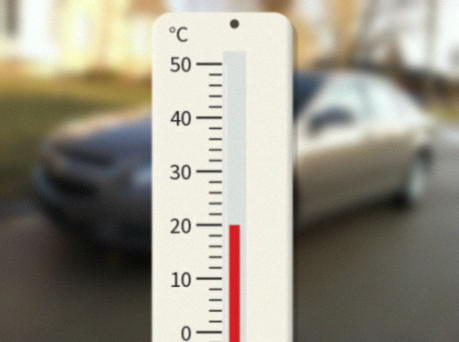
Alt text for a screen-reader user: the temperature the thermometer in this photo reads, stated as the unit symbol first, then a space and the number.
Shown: °C 20
